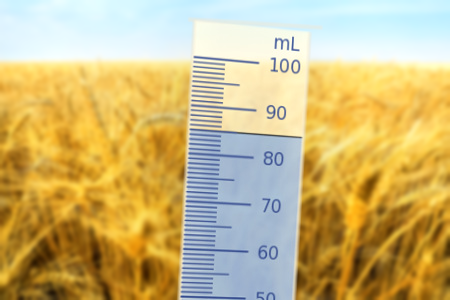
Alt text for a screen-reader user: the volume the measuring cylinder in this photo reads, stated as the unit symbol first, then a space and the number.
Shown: mL 85
